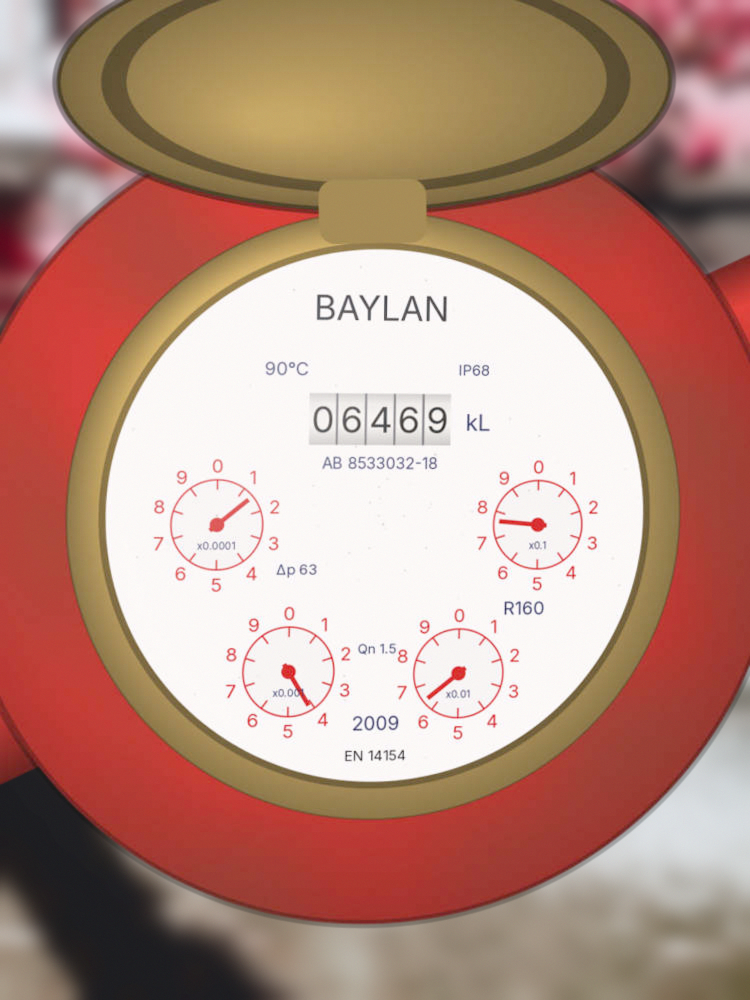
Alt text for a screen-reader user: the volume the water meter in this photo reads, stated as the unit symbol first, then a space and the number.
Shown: kL 6469.7641
